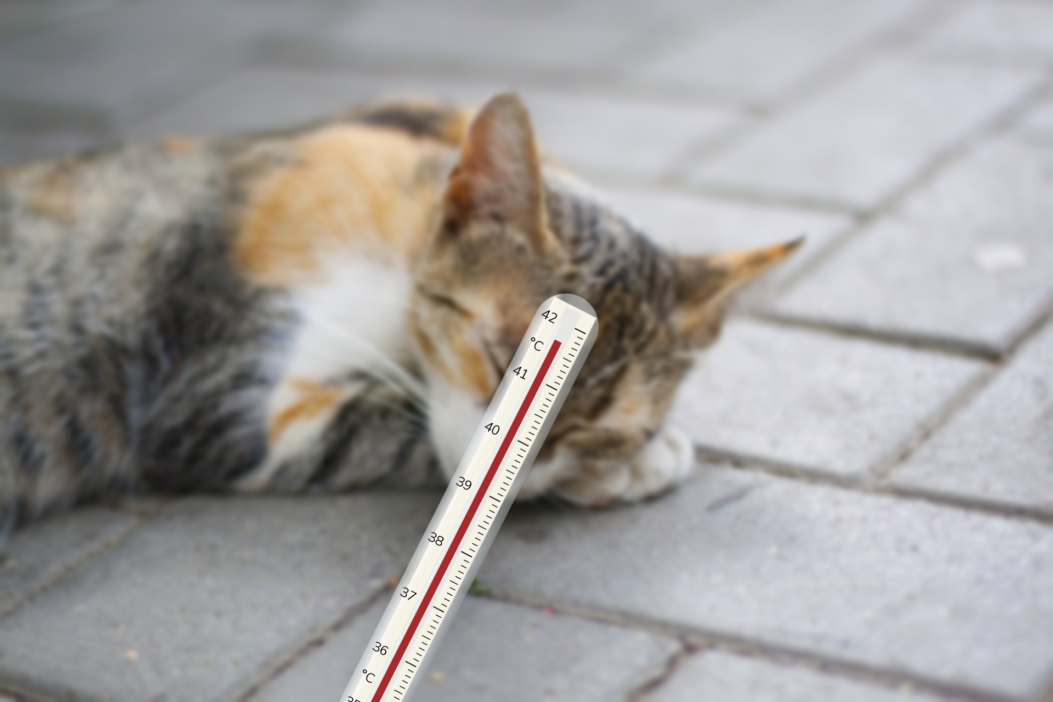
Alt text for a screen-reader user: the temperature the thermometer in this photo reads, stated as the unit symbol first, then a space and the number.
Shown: °C 41.7
